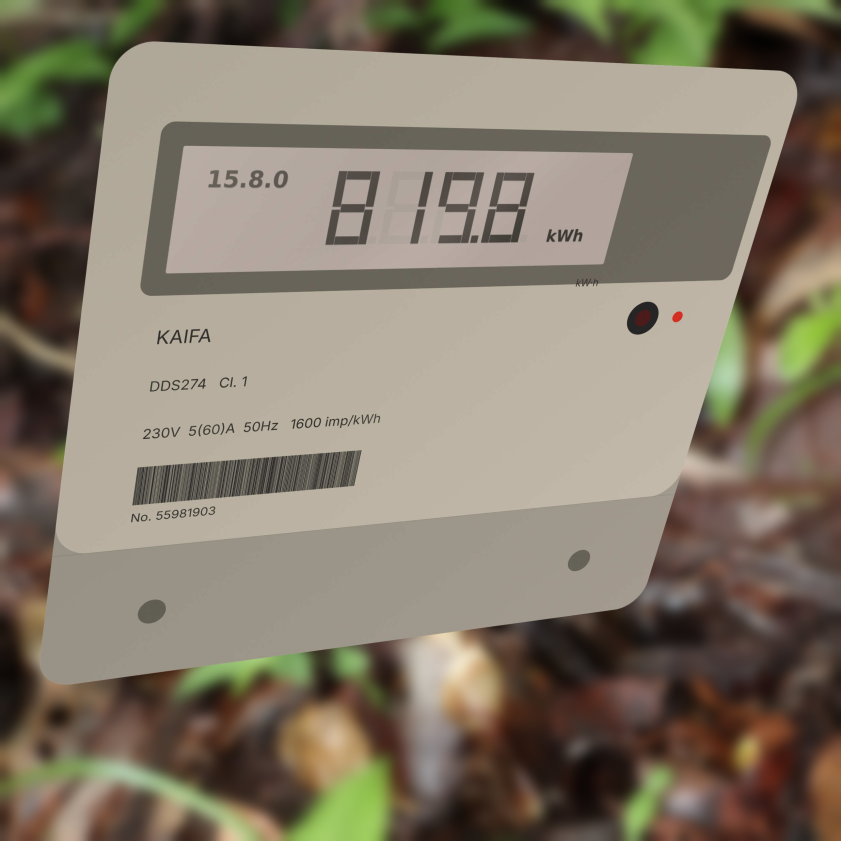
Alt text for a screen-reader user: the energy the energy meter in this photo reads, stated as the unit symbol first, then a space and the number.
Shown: kWh 819.8
